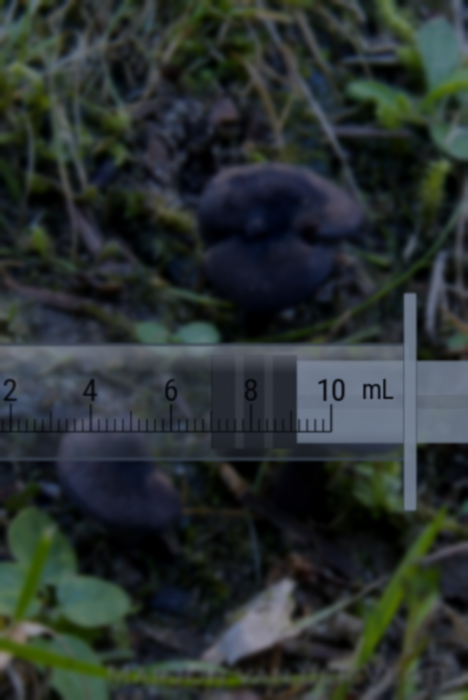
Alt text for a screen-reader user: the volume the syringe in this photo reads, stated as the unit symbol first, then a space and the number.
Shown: mL 7
